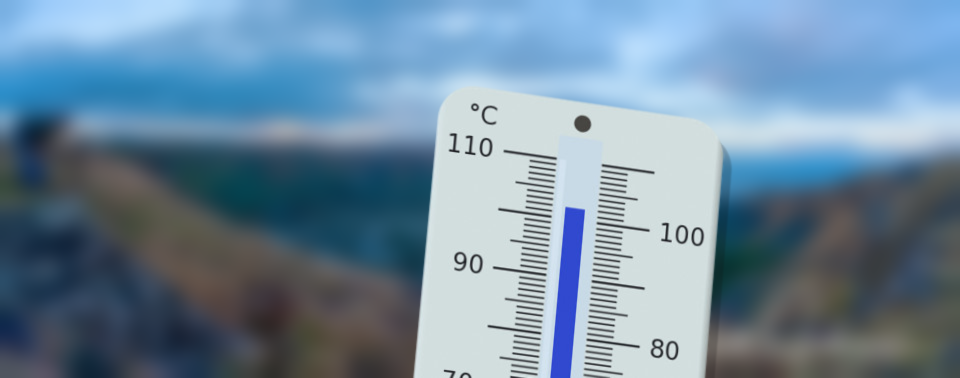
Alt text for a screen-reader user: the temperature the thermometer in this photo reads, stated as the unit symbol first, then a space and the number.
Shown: °C 102
